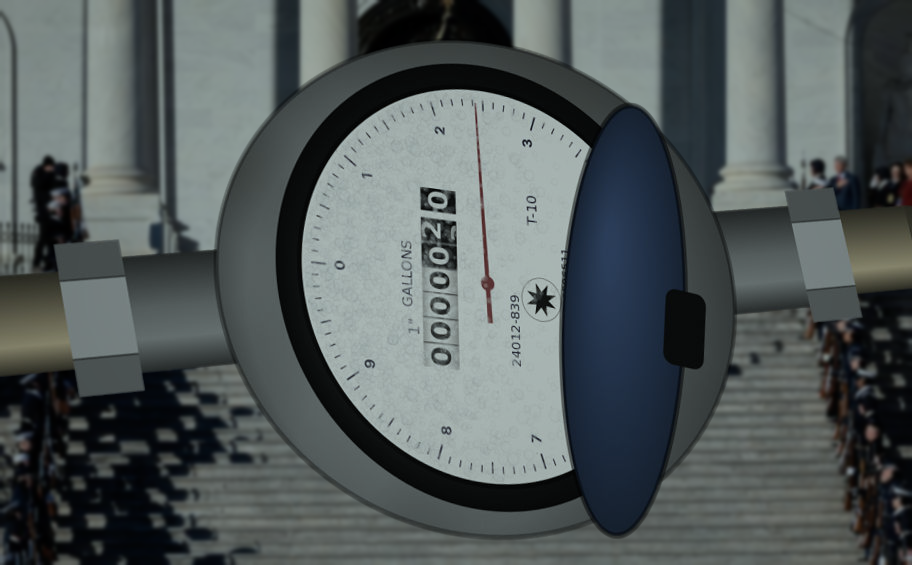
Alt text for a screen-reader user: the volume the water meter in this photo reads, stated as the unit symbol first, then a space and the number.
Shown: gal 22.4
